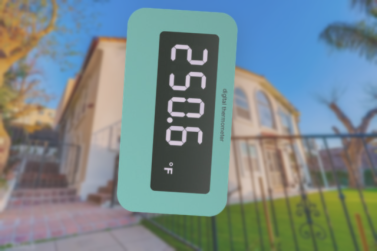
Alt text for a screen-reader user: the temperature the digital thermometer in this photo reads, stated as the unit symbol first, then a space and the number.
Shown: °F 250.6
